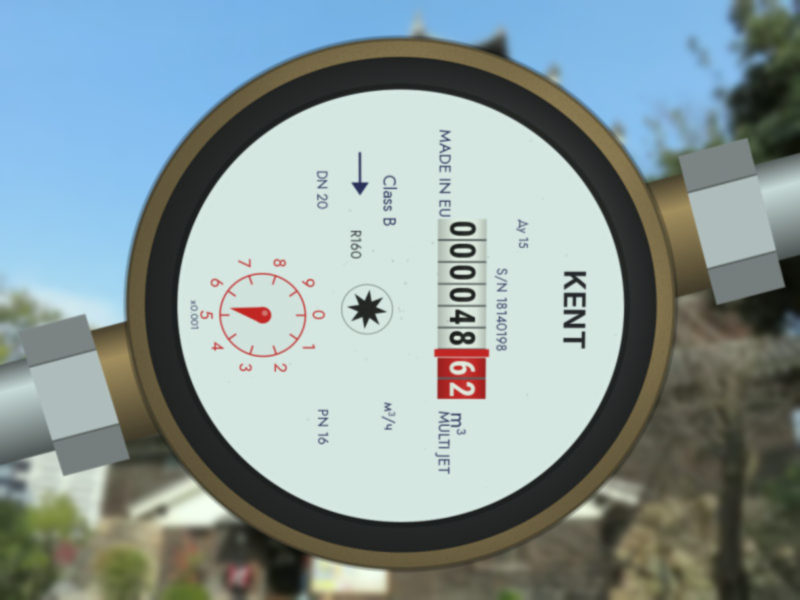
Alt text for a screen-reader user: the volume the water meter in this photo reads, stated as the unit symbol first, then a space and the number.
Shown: m³ 48.625
